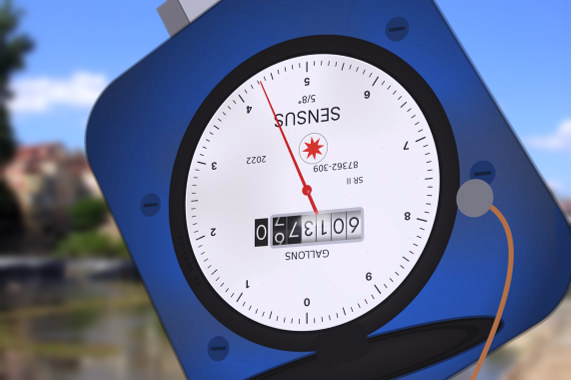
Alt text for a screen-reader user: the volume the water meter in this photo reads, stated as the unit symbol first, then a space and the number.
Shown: gal 6013764.3
